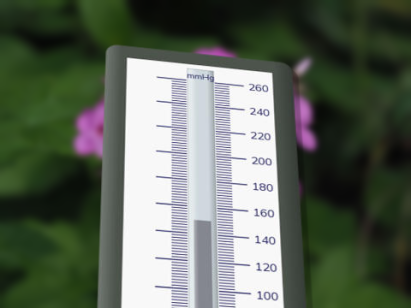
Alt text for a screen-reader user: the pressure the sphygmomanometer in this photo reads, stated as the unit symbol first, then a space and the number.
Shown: mmHg 150
